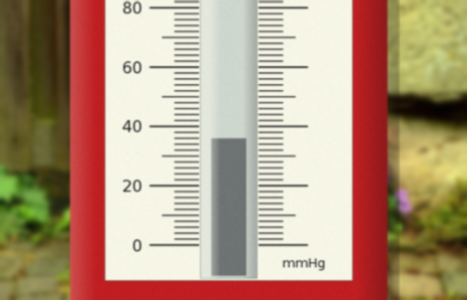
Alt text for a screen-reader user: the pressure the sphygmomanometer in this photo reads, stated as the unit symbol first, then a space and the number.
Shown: mmHg 36
